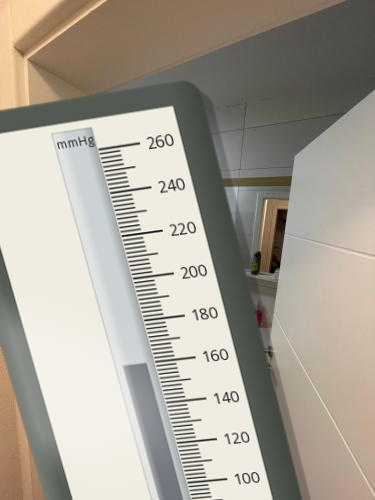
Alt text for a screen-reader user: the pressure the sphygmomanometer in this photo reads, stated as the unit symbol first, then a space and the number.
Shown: mmHg 160
